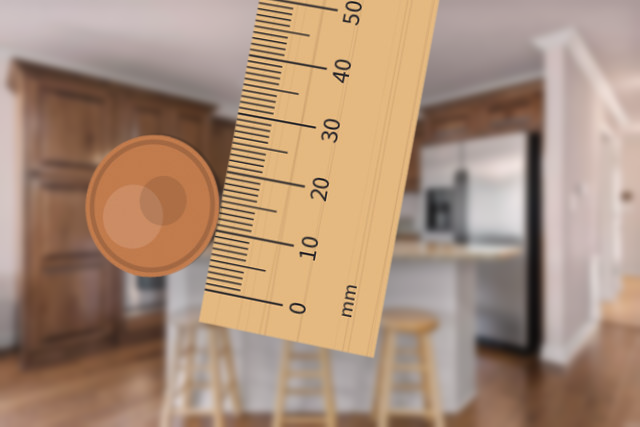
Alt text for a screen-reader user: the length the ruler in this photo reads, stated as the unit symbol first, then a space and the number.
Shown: mm 24
